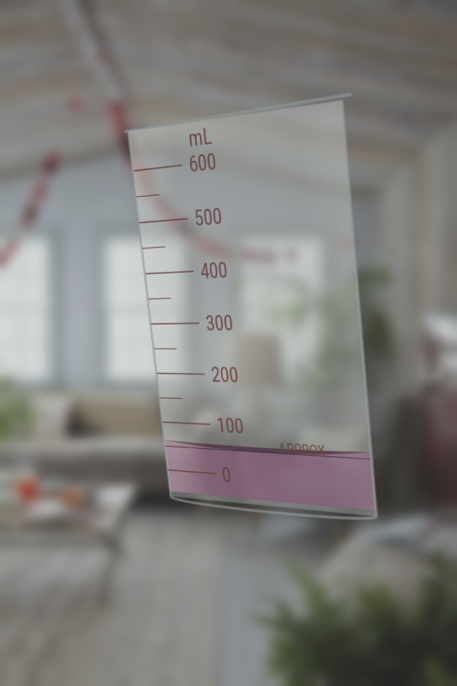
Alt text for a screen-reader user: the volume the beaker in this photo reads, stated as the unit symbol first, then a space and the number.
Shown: mL 50
